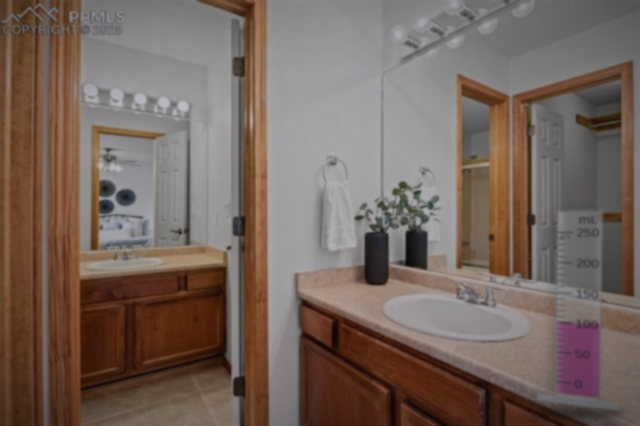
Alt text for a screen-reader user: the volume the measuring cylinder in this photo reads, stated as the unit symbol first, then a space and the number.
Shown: mL 100
